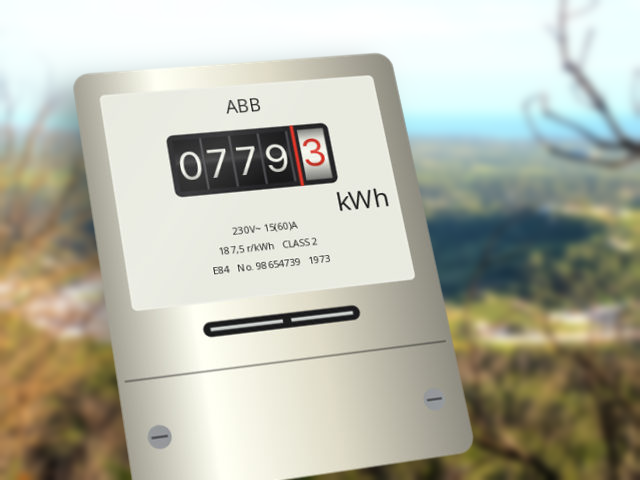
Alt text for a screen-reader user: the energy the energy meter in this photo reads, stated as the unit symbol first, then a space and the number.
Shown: kWh 779.3
